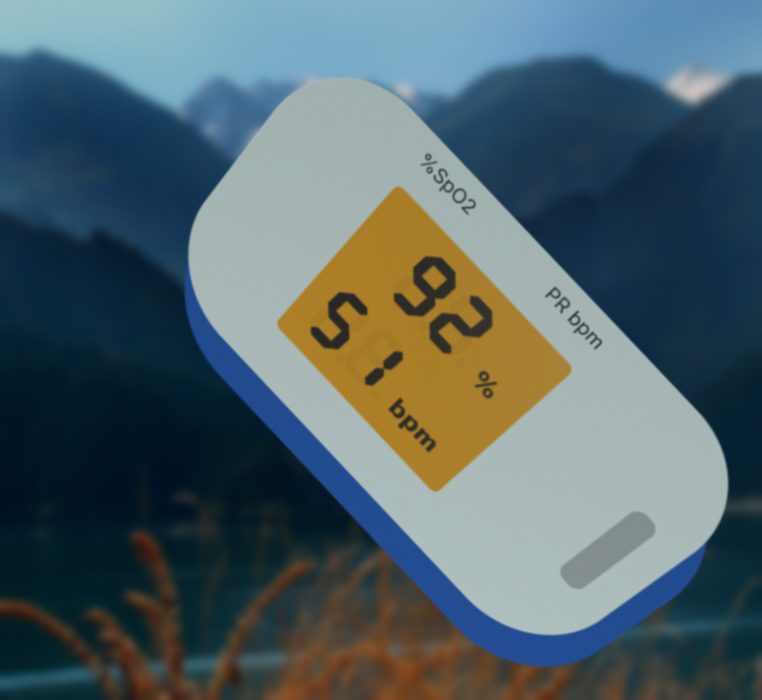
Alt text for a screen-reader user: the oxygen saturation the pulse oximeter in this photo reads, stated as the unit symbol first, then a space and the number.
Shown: % 92
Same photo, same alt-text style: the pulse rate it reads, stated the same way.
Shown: bpm 51
